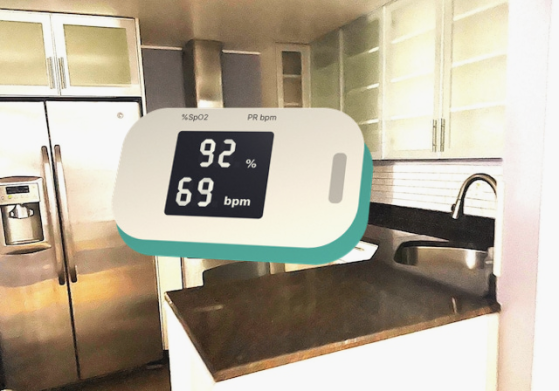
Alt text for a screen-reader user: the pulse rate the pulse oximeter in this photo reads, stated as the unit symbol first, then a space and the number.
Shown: bpm 69
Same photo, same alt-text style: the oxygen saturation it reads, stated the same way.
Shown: % 92
